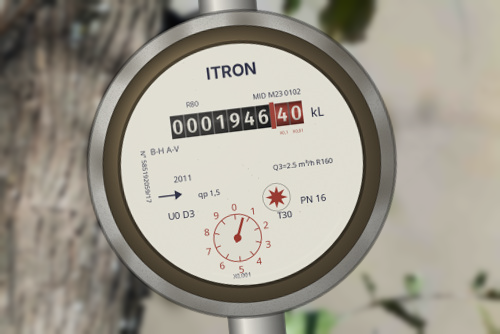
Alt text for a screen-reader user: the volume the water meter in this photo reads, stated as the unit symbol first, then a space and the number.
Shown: kL 1946.400
